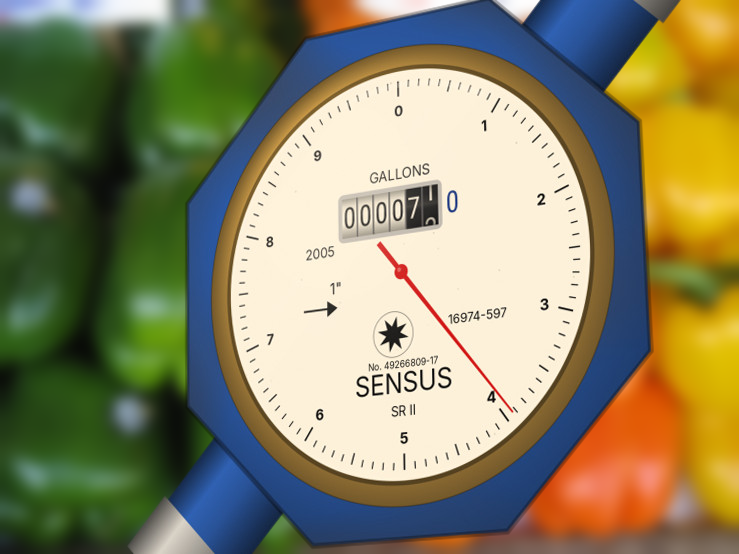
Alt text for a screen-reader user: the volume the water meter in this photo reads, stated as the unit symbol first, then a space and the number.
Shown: gal 713.9
